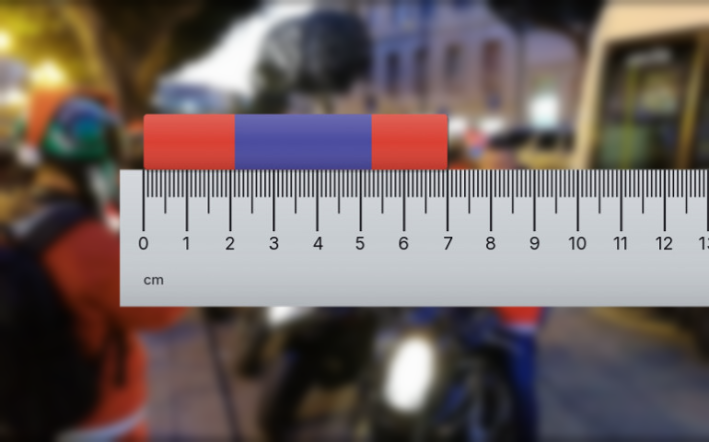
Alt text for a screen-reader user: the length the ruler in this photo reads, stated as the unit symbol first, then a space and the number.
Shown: cm 7
